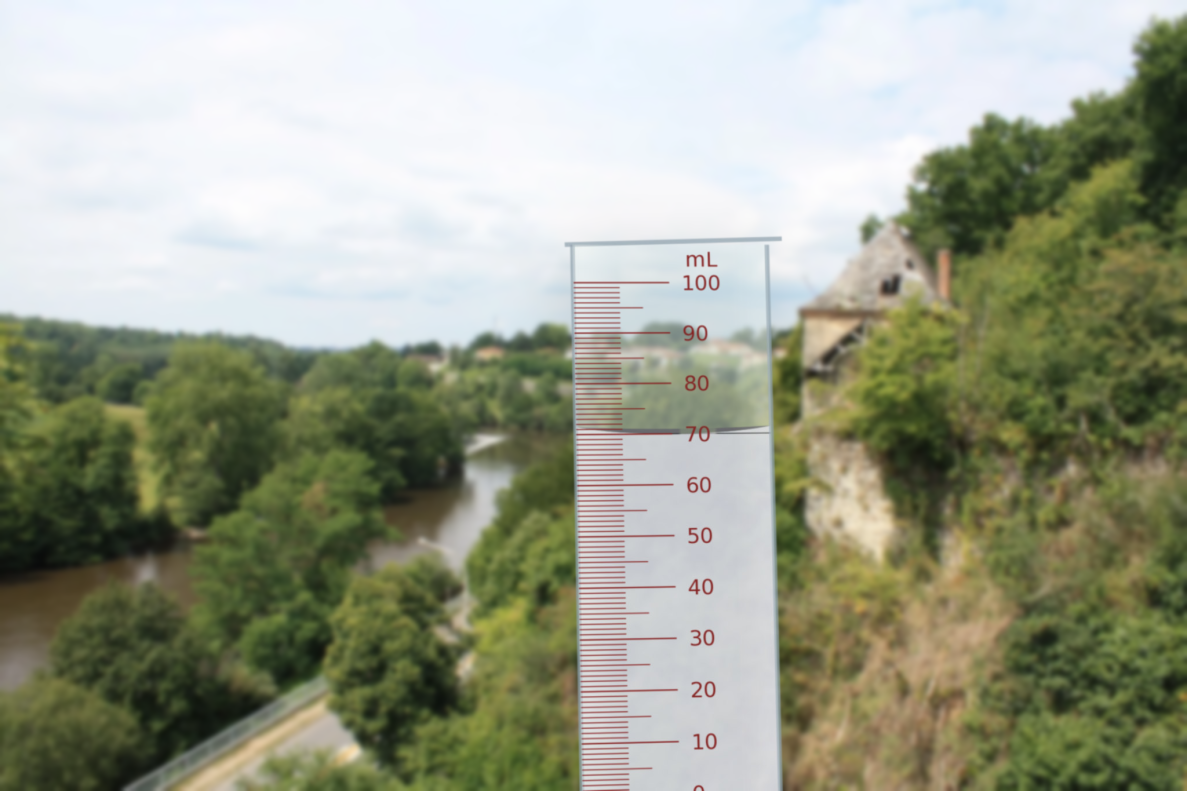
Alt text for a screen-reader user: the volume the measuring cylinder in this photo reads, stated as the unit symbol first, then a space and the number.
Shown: mL 70
